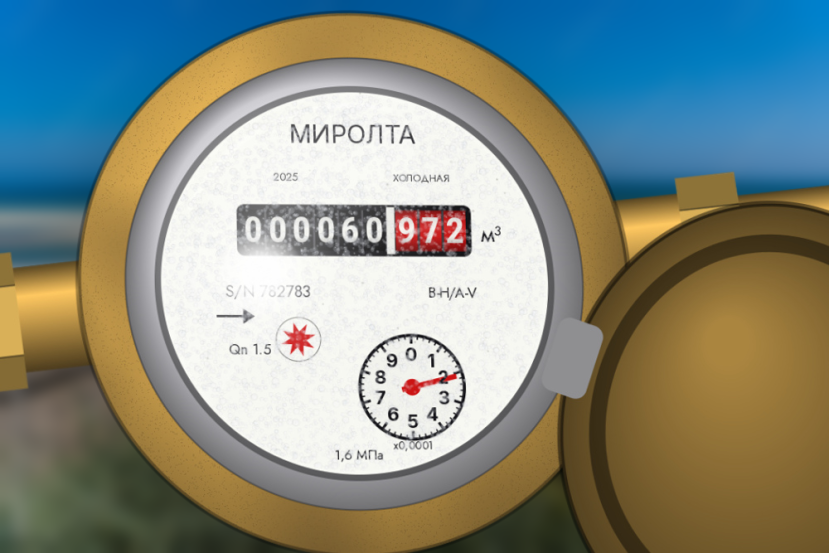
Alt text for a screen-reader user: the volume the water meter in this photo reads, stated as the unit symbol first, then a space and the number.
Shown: m³ 60.9722
